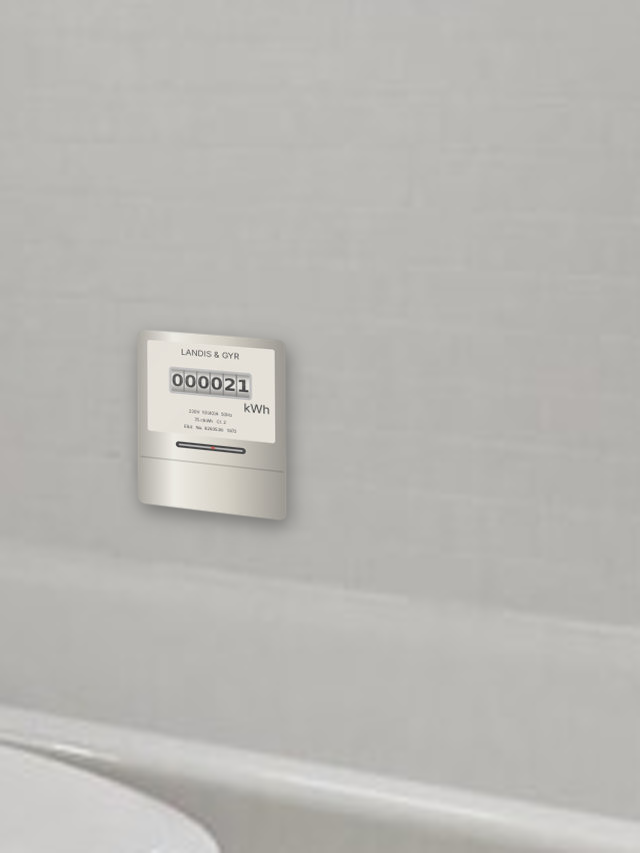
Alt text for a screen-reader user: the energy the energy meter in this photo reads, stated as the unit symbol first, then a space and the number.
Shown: kWh 21
